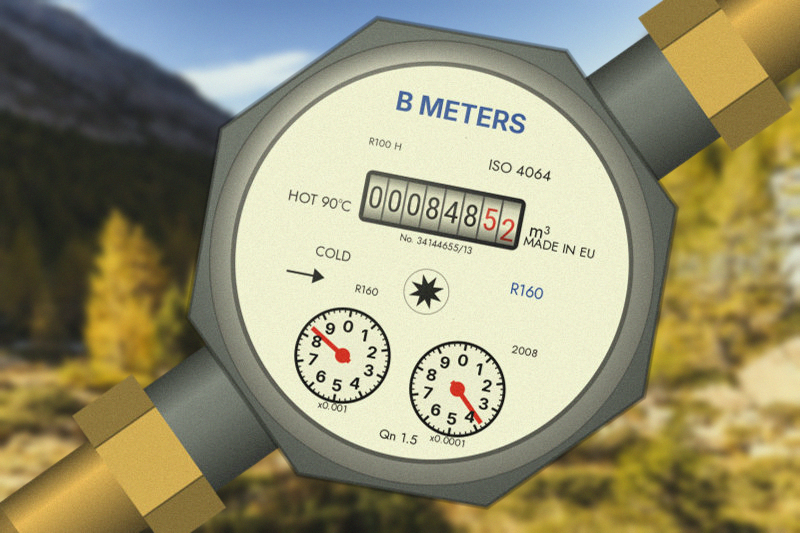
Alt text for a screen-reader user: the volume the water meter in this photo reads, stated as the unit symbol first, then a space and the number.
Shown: m³ 848.5183
